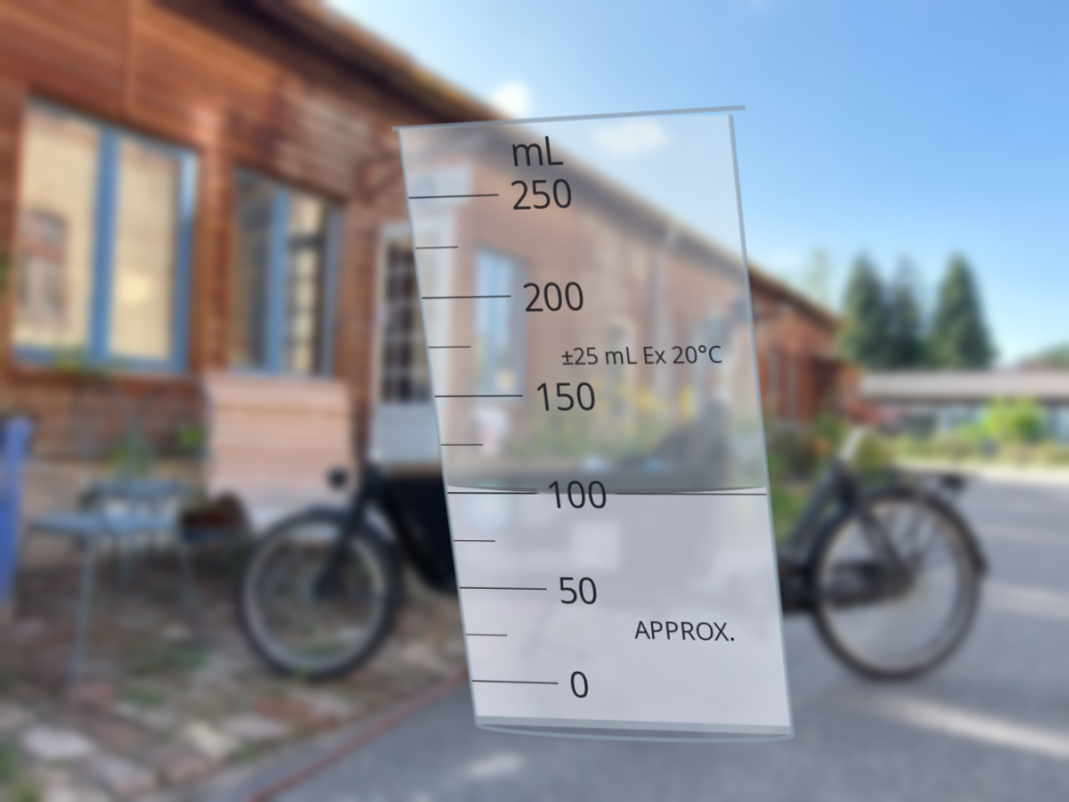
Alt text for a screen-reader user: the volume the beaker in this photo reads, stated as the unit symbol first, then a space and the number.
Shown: mL 100
